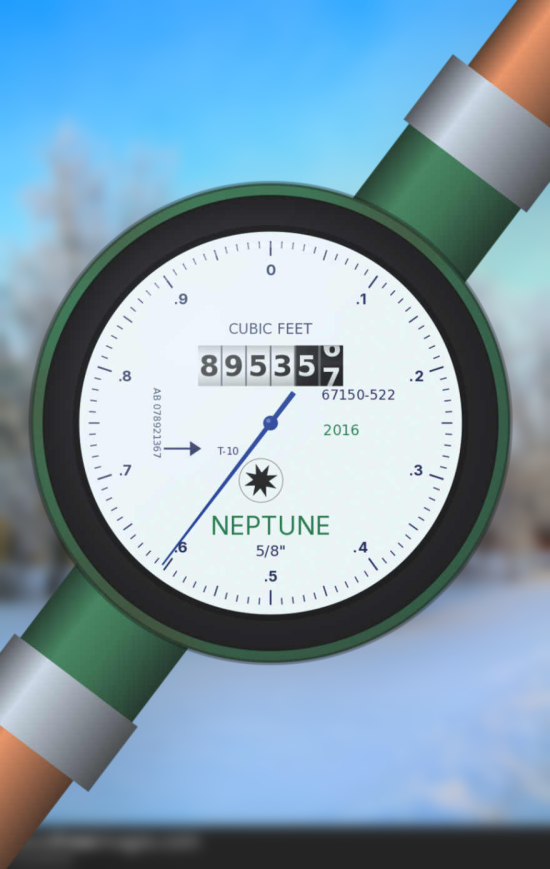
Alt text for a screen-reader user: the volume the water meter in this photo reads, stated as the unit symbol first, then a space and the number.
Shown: ft³ 895356.60
